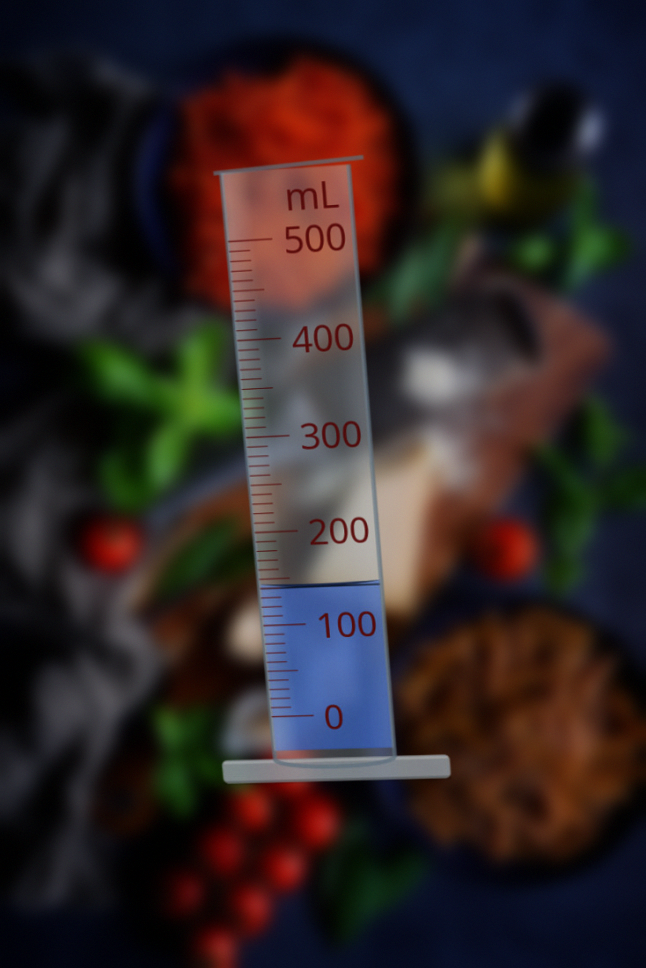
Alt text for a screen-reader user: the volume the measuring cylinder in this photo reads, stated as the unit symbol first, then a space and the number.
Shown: mL 140
